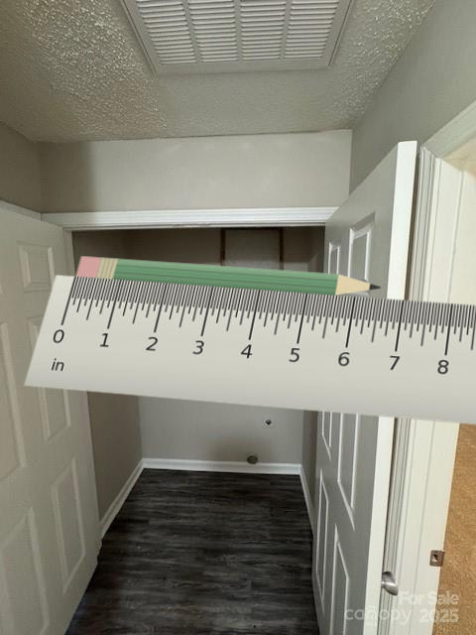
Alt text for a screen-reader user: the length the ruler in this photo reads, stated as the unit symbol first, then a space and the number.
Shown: in 6.5
